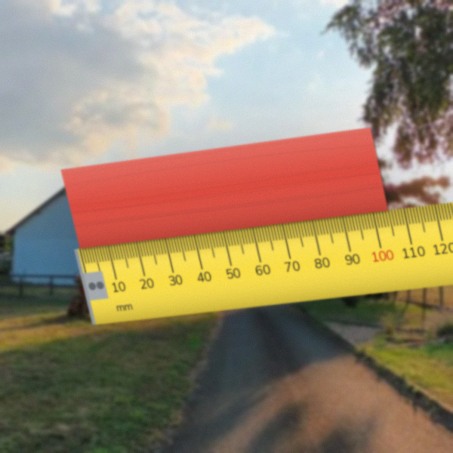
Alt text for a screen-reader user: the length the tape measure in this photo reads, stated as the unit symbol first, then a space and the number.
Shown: mm 105
